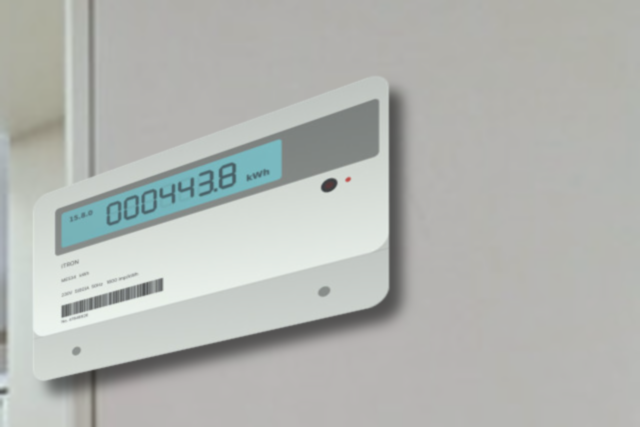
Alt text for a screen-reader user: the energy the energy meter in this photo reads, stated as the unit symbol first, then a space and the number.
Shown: kWh 443.8
